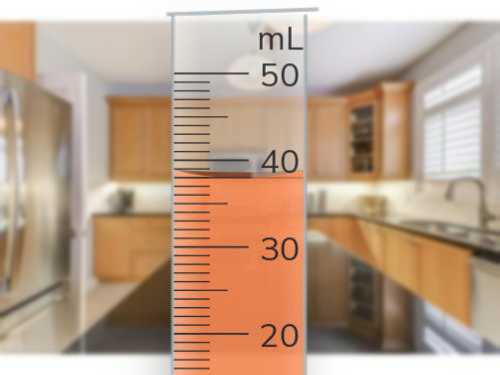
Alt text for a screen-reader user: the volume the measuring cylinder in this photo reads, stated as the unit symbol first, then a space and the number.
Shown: mL 38
